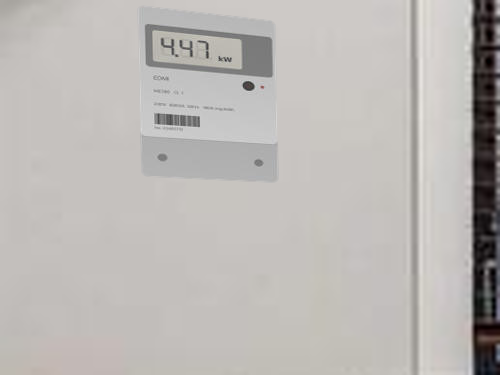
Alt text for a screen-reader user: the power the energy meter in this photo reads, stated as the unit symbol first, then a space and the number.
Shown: kW 4.47
